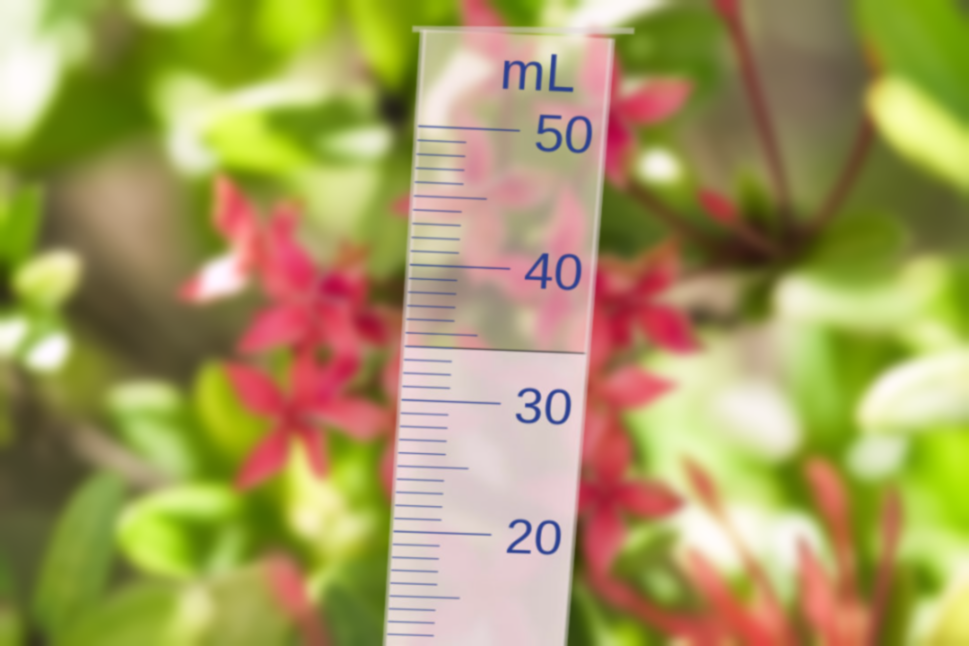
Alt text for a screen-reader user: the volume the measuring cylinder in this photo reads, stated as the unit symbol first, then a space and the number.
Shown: mL 34
